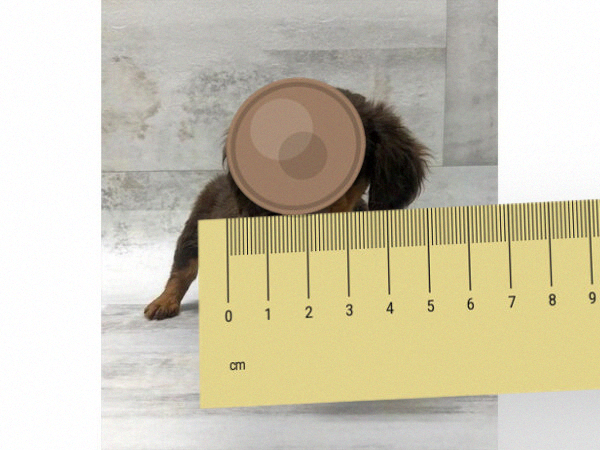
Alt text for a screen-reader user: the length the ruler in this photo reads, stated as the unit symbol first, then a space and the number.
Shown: cm 3.5
